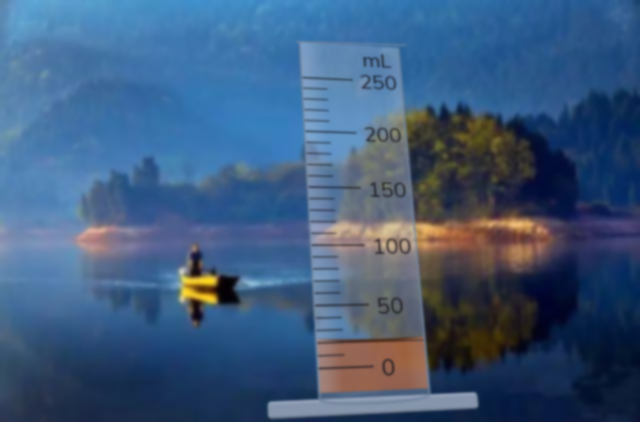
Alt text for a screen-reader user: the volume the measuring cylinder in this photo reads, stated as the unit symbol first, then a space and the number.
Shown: mL 20
